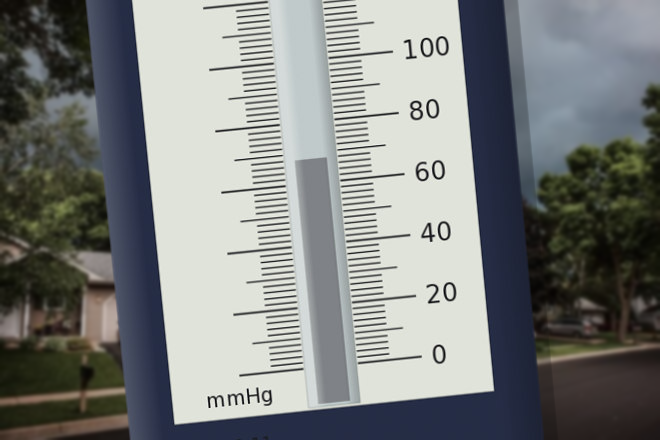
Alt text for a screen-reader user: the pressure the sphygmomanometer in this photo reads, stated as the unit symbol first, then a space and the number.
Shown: mmHg 68
